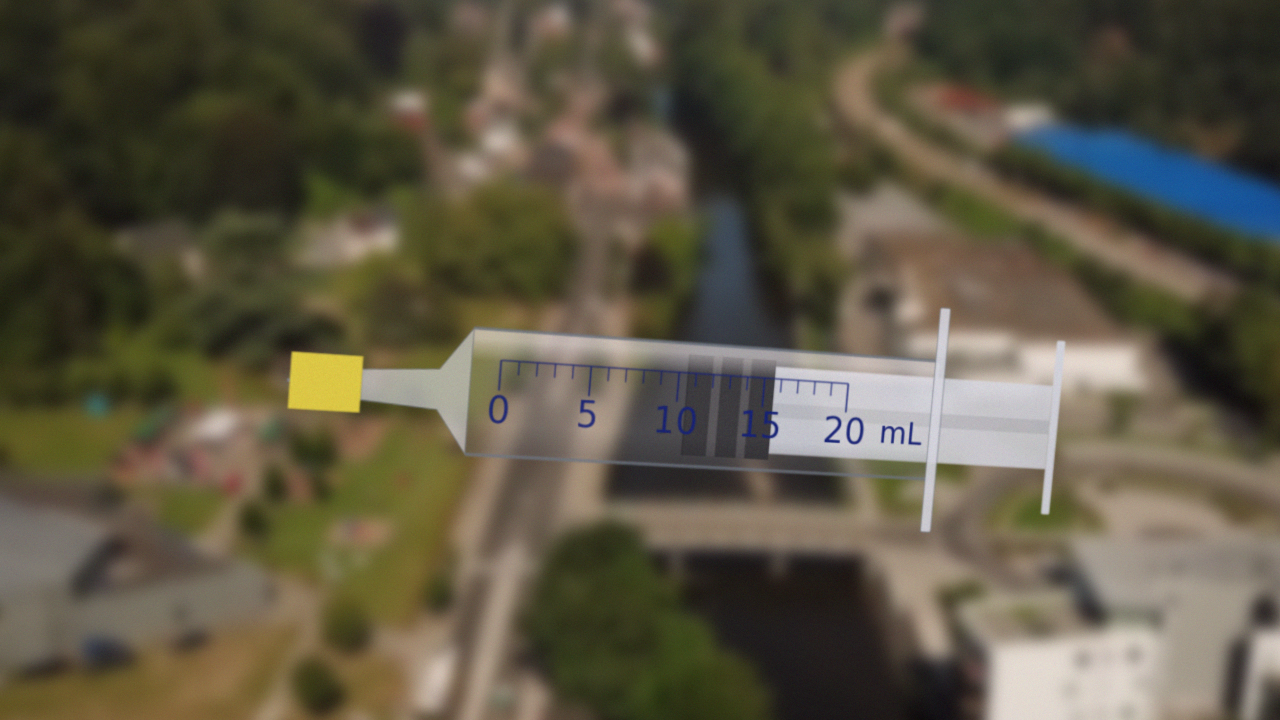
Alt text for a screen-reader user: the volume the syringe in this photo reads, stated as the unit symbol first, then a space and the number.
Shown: mL 10.5
